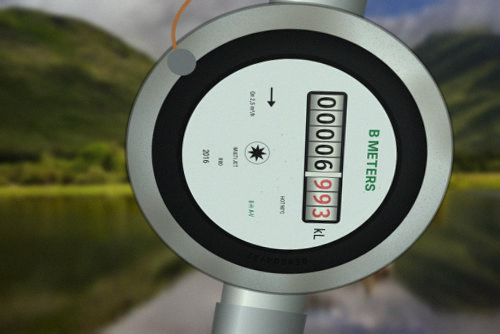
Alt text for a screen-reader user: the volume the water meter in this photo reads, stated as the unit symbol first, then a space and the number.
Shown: kL 6.993
